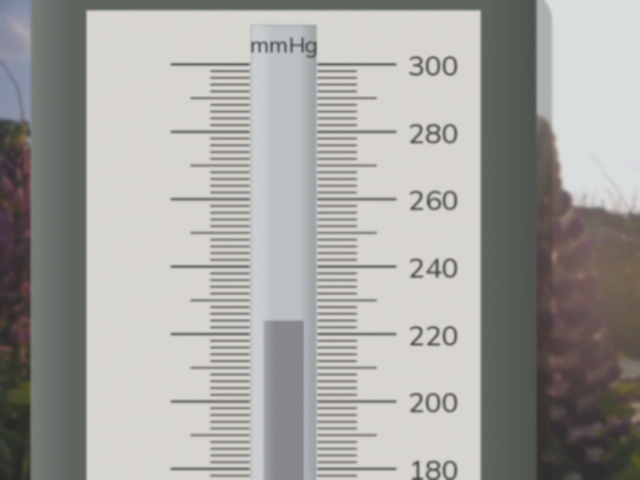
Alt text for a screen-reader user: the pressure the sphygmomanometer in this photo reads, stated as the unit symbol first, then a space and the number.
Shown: mmHg 224
